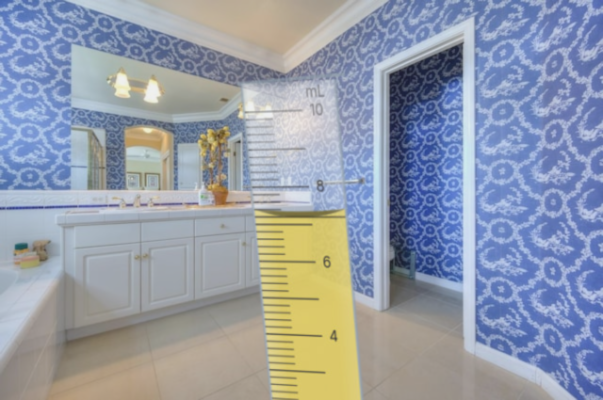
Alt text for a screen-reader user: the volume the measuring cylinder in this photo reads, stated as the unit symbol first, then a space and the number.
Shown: mL 7.2
